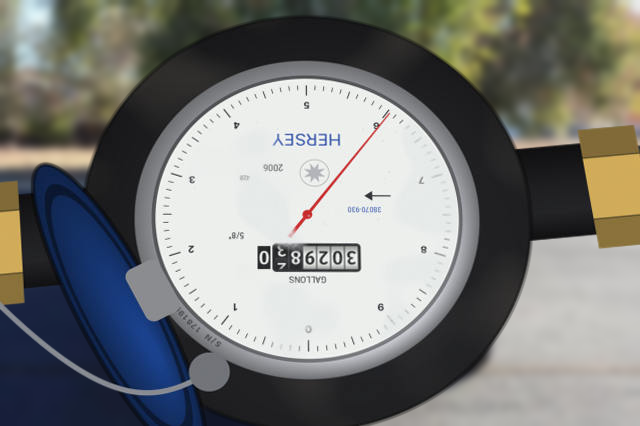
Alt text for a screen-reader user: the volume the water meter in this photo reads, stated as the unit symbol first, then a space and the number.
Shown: gal 3029826.0
